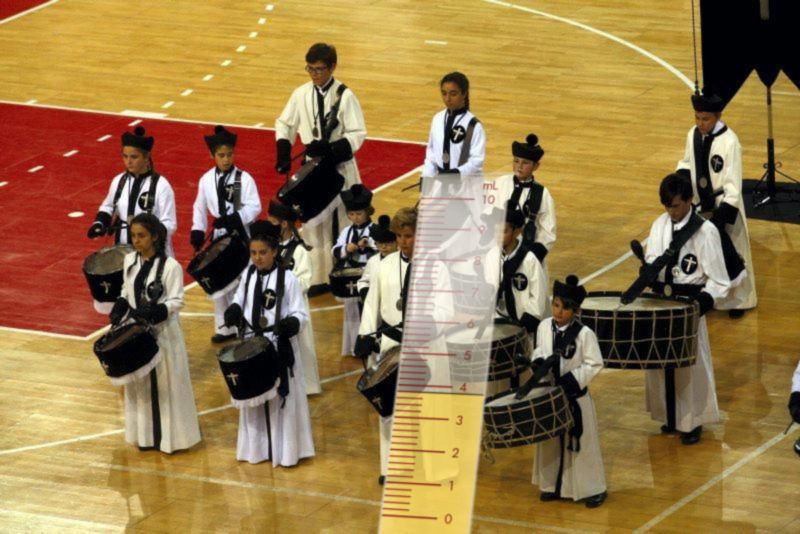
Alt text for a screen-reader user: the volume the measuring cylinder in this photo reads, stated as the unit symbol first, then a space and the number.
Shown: mL 3.8
